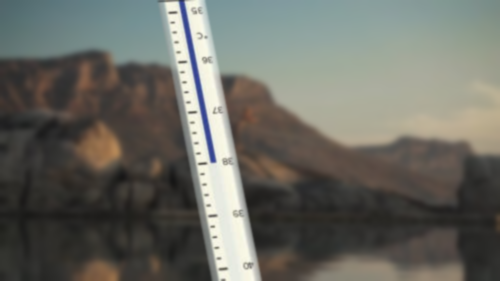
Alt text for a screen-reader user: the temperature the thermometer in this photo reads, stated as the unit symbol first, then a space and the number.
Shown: °C 38
